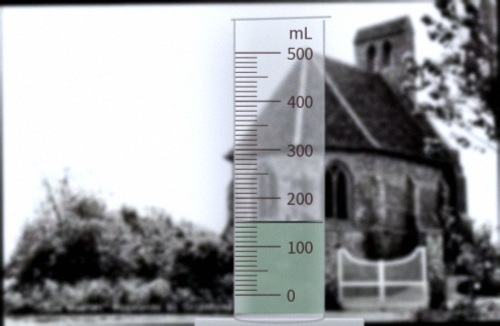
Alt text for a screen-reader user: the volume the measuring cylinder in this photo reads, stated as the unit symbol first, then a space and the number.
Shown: mL 150
